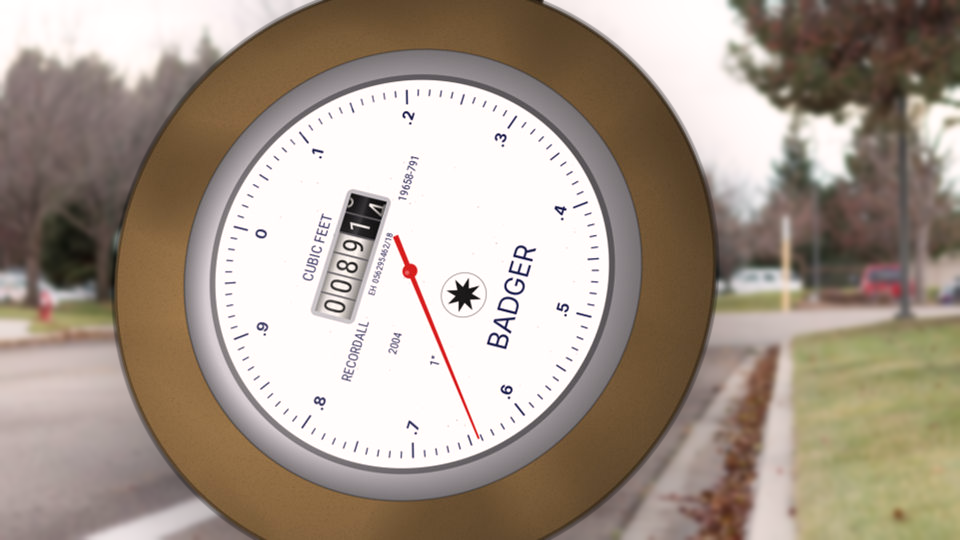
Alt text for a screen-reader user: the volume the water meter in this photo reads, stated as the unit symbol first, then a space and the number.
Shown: ft³ 8913.64
